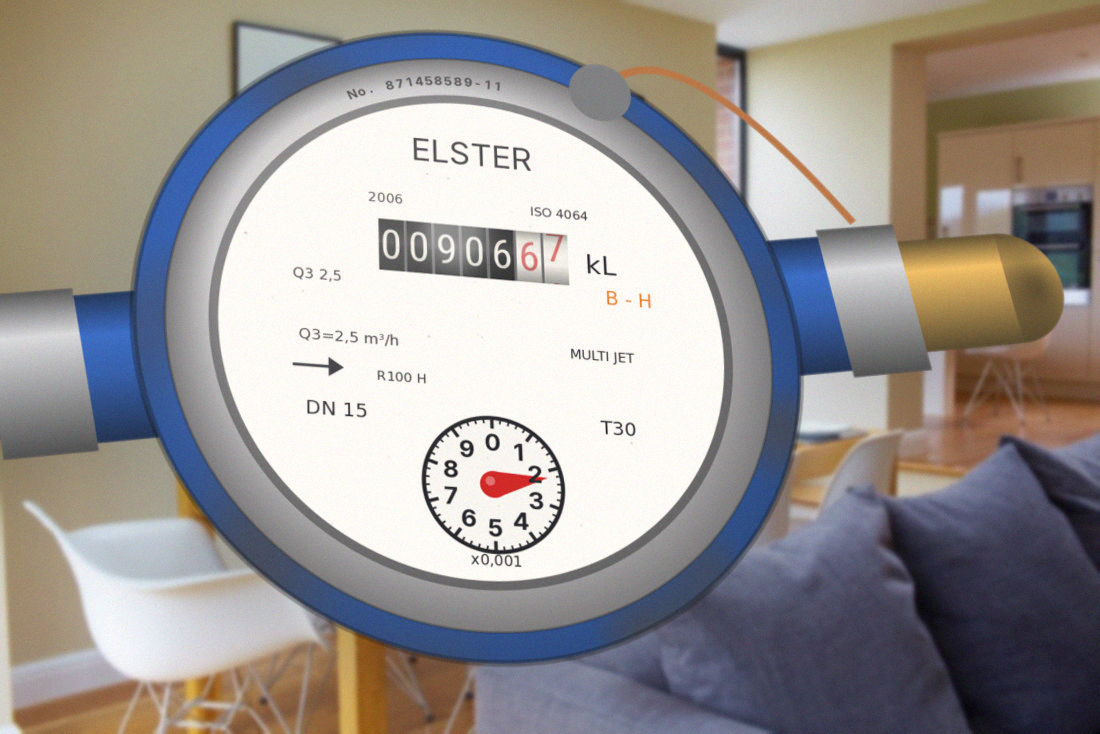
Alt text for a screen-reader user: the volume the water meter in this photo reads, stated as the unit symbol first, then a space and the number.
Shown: kL 906.672
